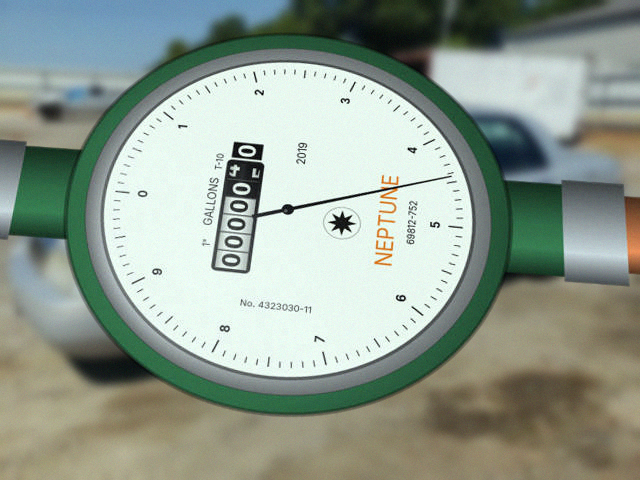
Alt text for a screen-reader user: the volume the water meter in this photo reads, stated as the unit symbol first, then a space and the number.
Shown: gal 44.4
